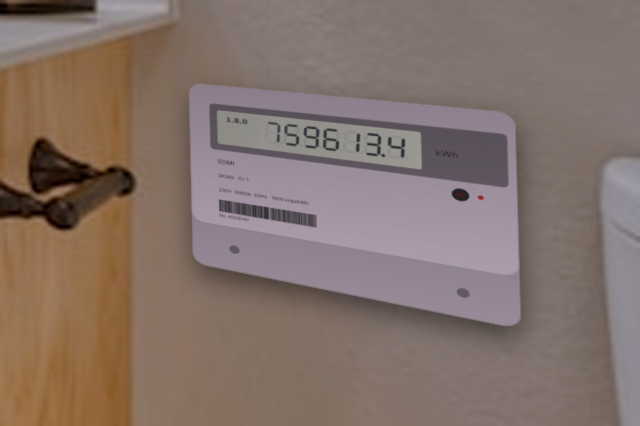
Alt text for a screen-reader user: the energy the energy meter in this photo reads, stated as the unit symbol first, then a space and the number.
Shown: kWh 759613.4
